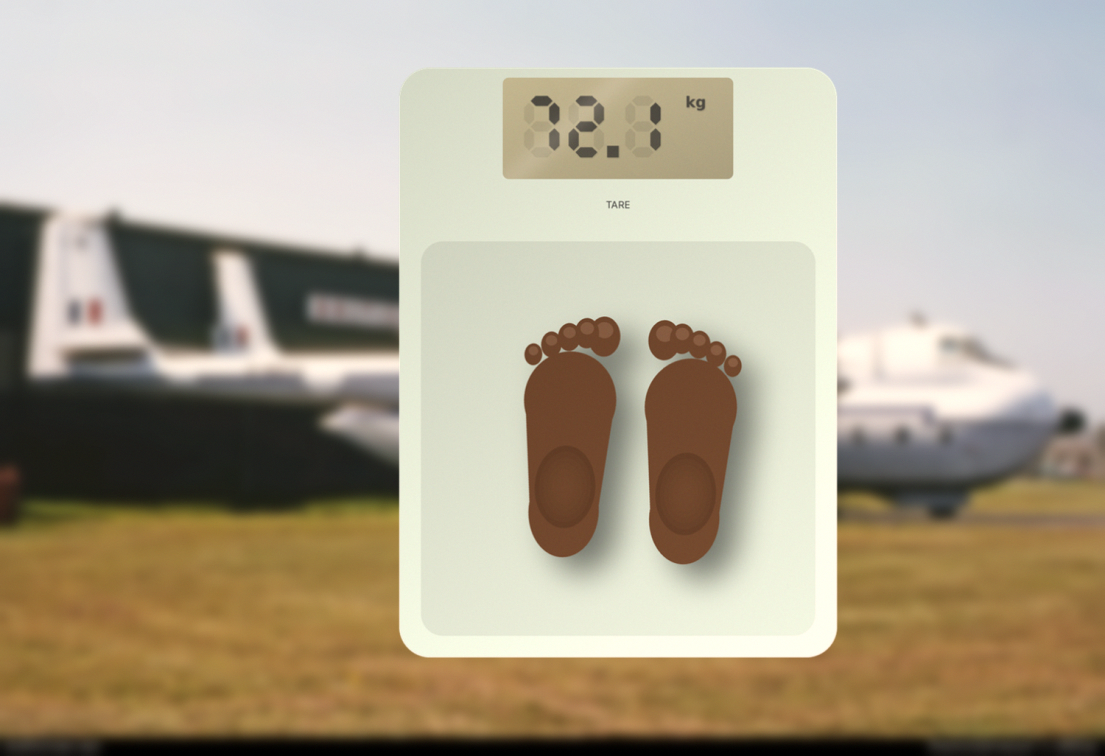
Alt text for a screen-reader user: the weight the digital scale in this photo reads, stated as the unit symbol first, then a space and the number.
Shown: kg 72.1
